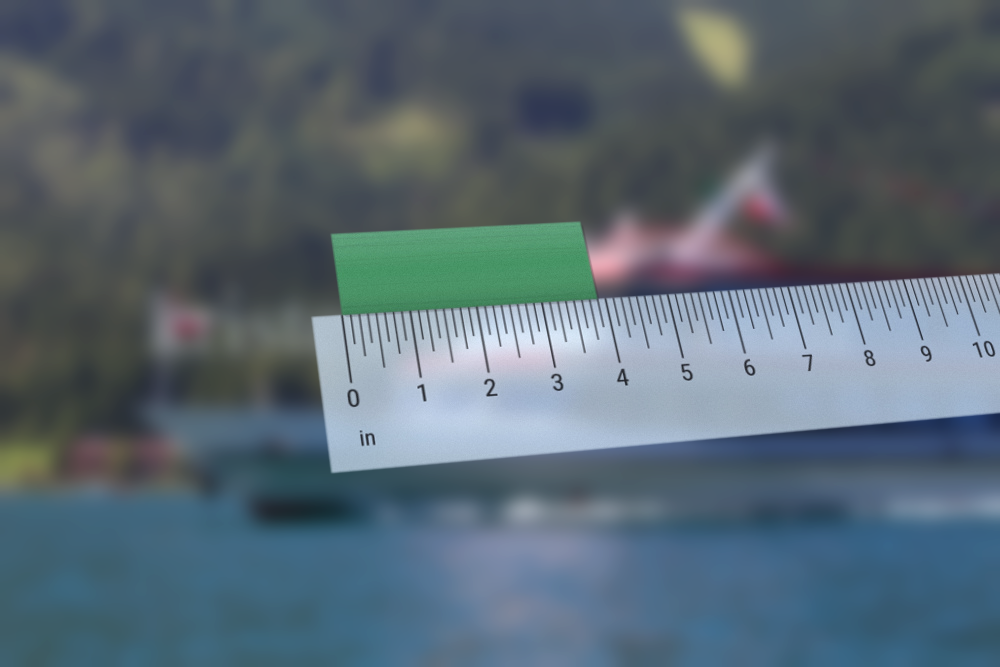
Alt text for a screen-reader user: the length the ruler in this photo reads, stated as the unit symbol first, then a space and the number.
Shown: in 3.875
